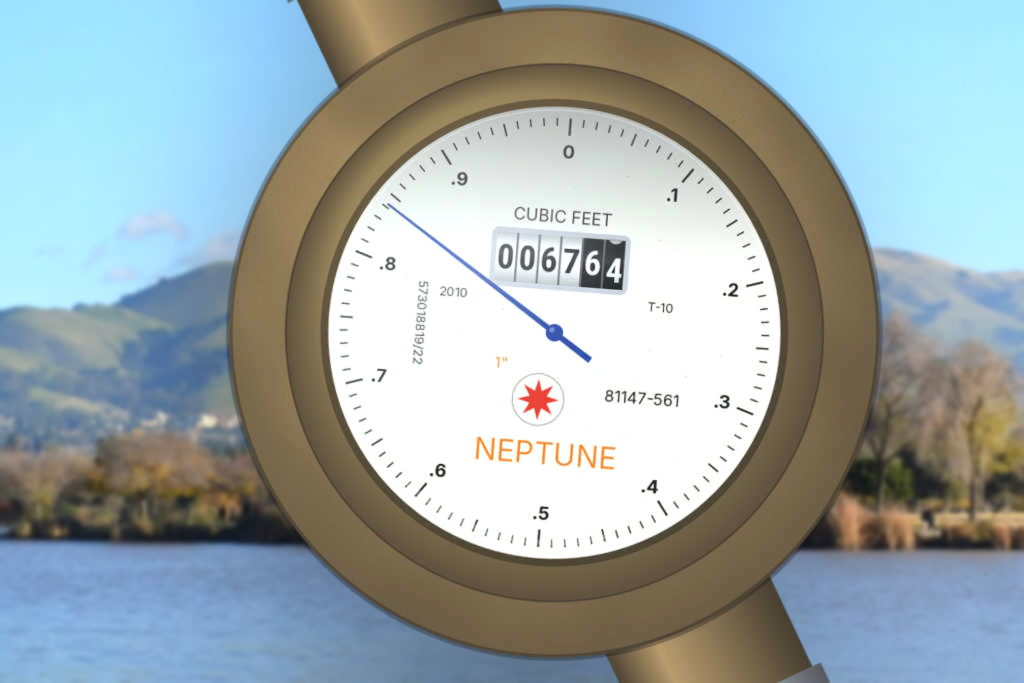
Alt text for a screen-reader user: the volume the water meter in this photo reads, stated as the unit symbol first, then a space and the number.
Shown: ft³ 6763.84
